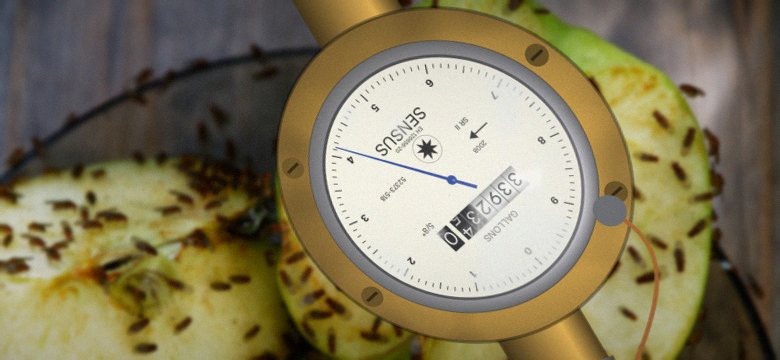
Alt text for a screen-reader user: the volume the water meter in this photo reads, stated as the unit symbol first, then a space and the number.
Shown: gal 3392344.1
